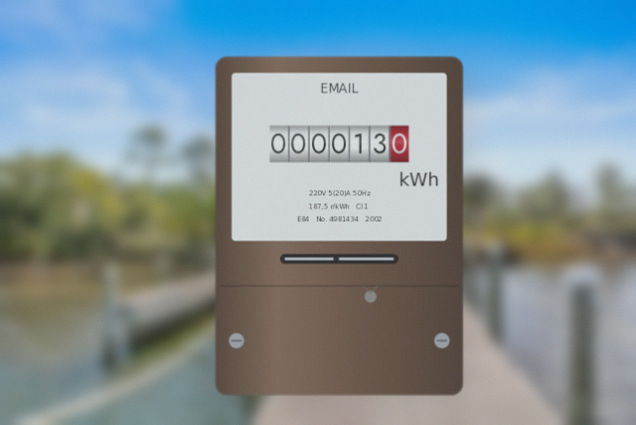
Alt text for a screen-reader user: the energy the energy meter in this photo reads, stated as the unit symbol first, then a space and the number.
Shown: kWh 13.0
